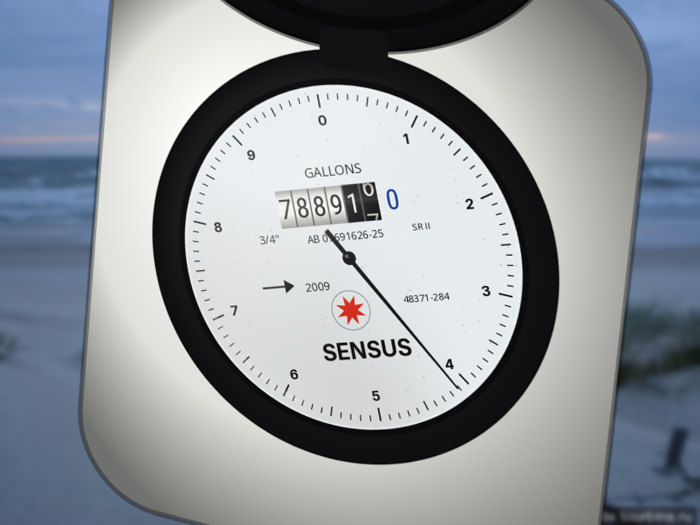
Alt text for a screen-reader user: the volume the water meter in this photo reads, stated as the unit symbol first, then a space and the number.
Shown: gal 7889164.1
